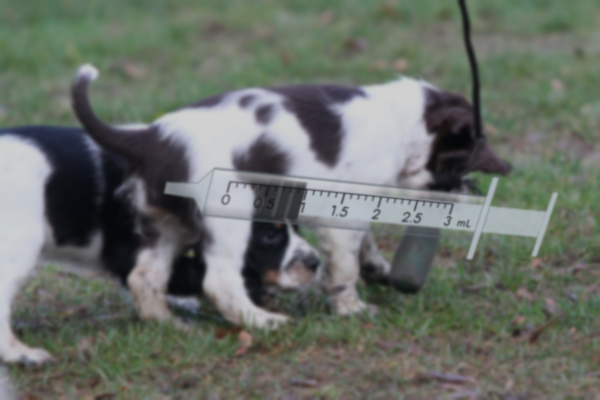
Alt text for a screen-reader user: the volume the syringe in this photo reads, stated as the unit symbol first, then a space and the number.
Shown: mL 0.5
